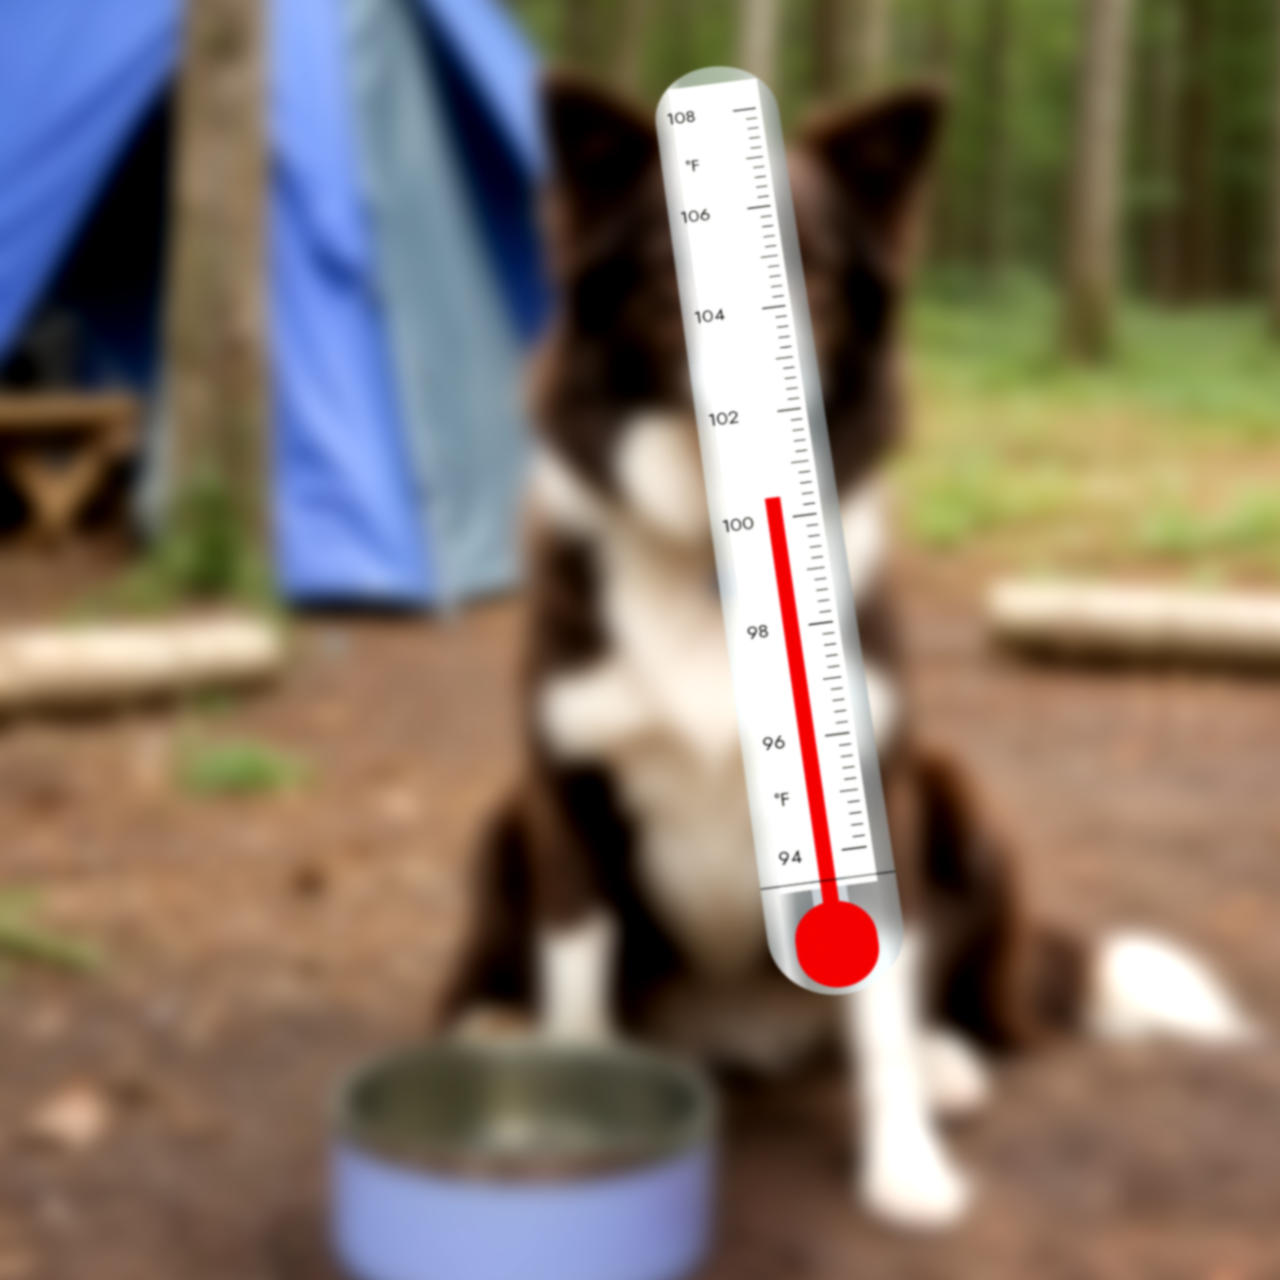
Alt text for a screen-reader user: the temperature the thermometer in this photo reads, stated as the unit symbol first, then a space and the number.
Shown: °F 100.4
